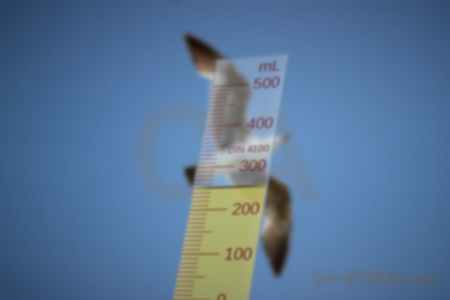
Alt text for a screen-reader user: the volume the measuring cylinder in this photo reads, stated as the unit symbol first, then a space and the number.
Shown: mL 250
